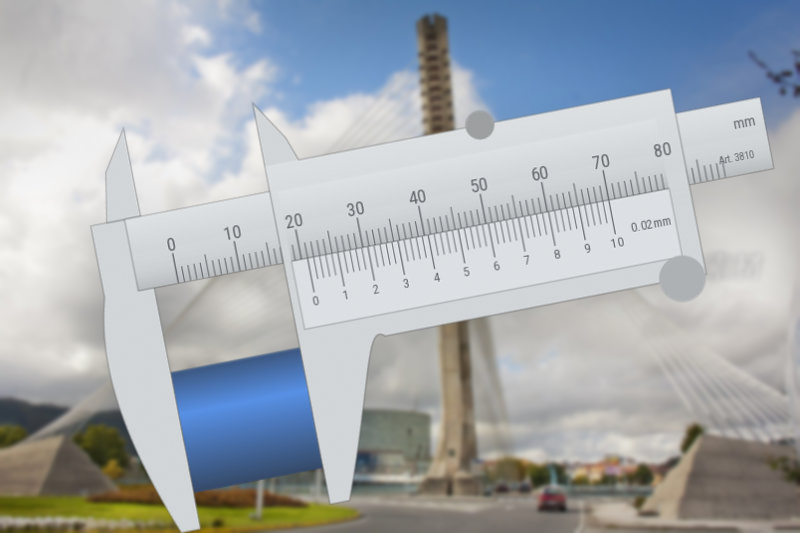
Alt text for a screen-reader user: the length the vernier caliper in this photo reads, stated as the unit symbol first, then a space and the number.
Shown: mm 21.0
